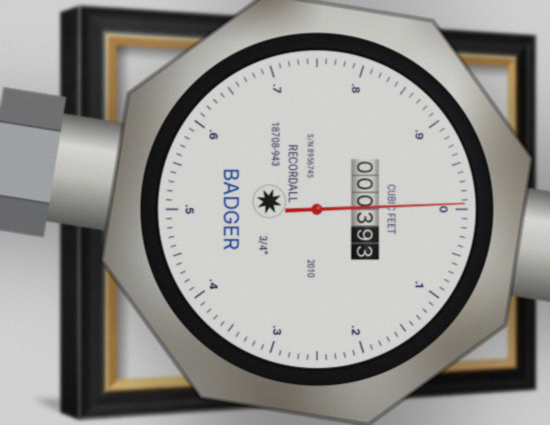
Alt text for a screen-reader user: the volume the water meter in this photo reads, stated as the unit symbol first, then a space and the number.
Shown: ft³ 392.99
